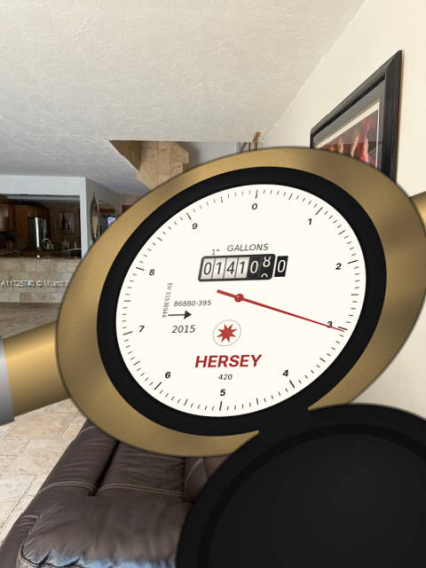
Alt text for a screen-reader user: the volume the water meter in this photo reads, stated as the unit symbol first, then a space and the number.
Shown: gal 141083.0
